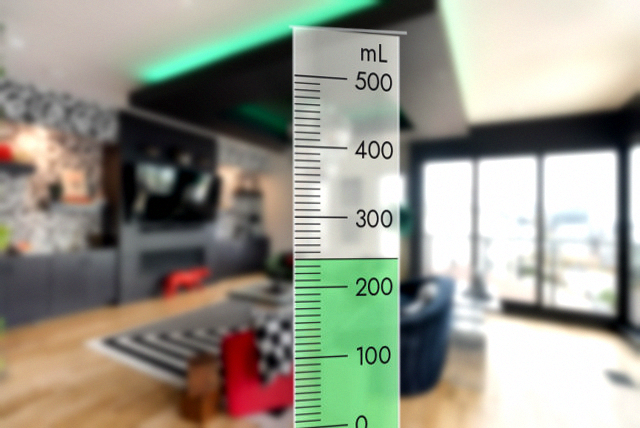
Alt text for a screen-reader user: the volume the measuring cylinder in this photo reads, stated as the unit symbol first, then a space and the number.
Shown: mL 240
